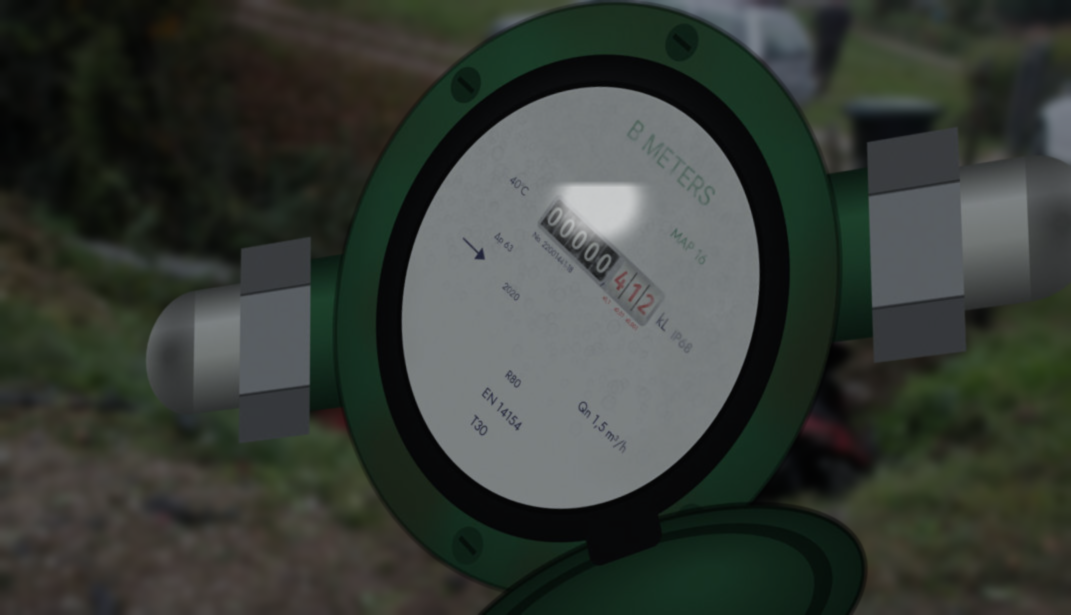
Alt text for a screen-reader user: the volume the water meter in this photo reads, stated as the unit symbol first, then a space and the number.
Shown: kL 0.412
